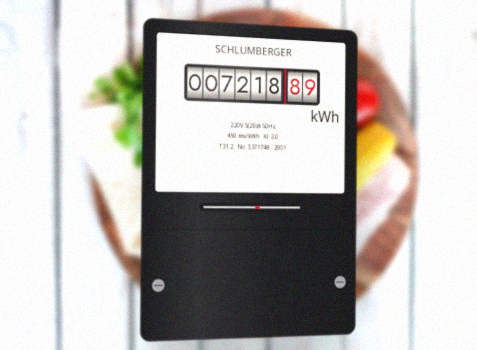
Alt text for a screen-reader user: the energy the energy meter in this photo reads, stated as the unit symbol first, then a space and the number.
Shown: kWh 7218.89
